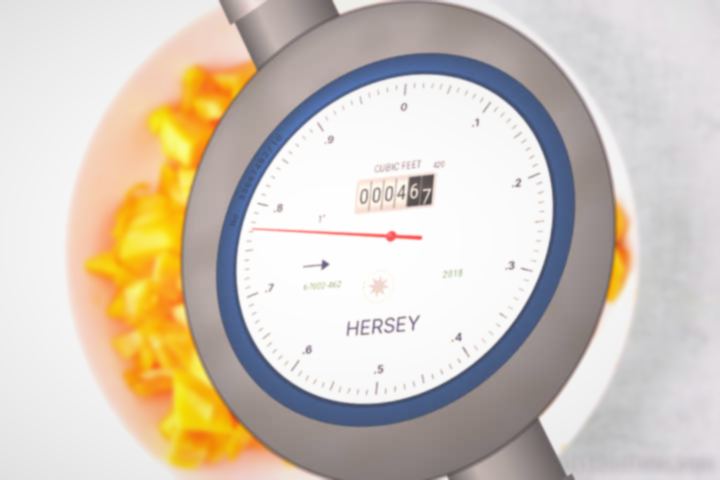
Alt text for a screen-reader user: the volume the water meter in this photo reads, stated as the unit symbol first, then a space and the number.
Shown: ft³ 466.77
